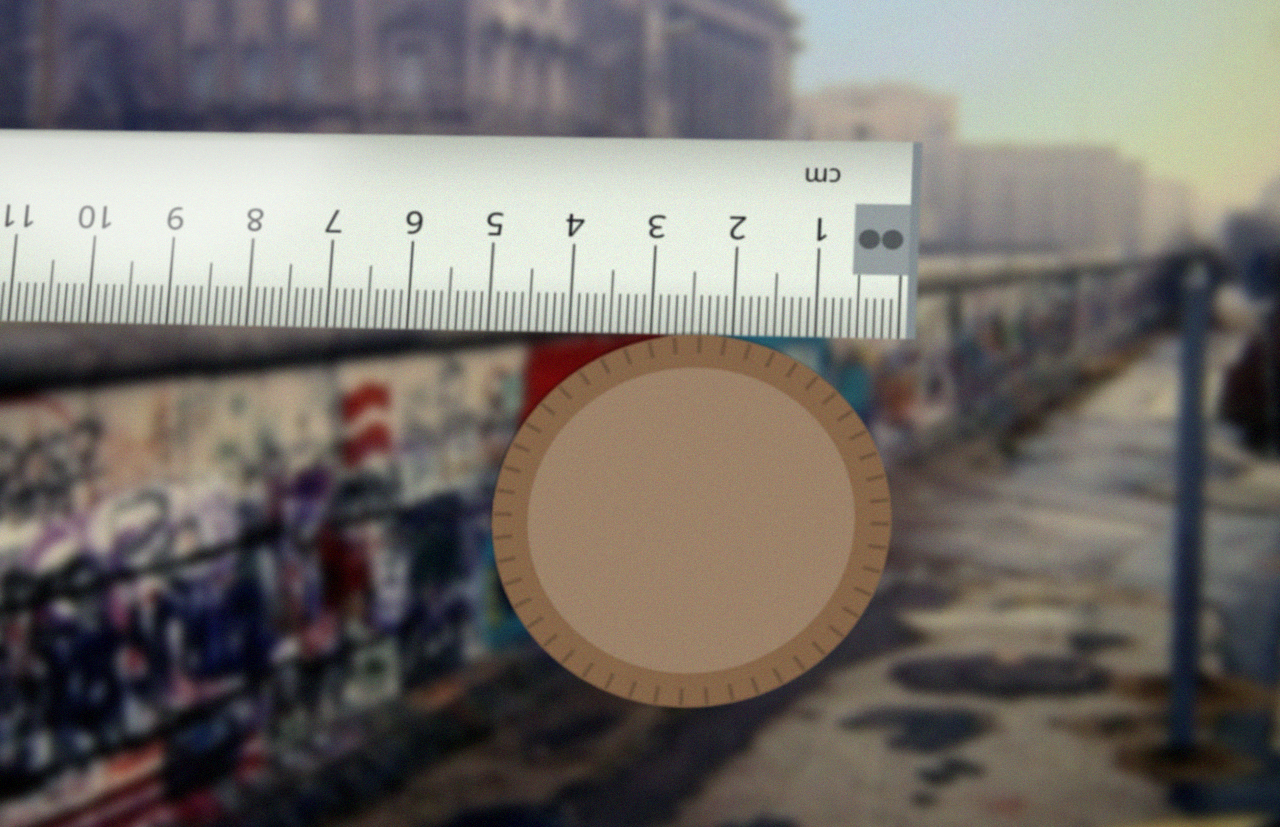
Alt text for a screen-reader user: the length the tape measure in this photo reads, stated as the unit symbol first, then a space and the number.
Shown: cm 4.8
